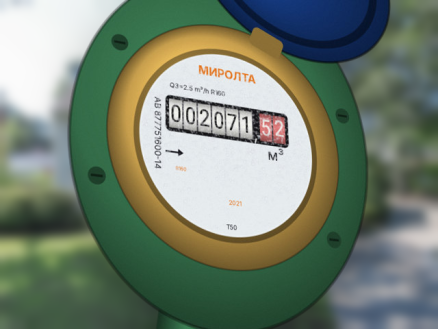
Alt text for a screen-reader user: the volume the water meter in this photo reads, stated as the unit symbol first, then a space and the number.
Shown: m³ 2071.52
